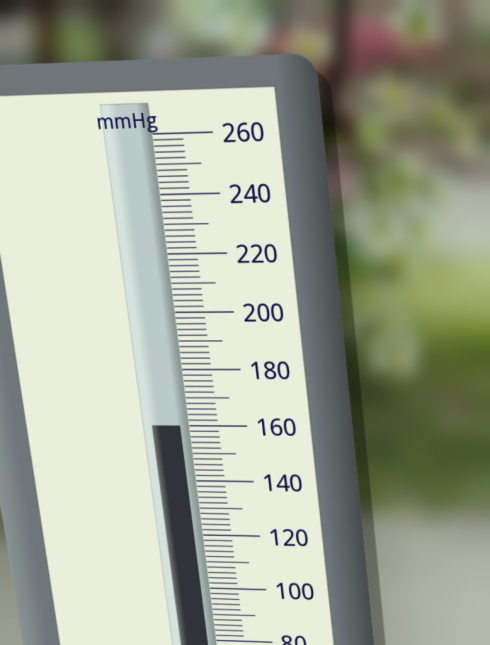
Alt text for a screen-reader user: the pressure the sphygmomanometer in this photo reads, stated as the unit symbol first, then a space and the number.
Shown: mmHg 160
